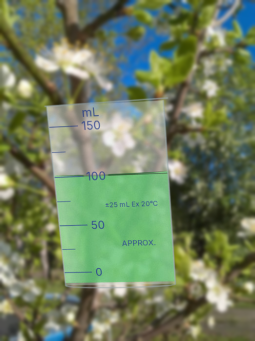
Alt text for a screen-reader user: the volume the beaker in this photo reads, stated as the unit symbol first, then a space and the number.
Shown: mL 100
